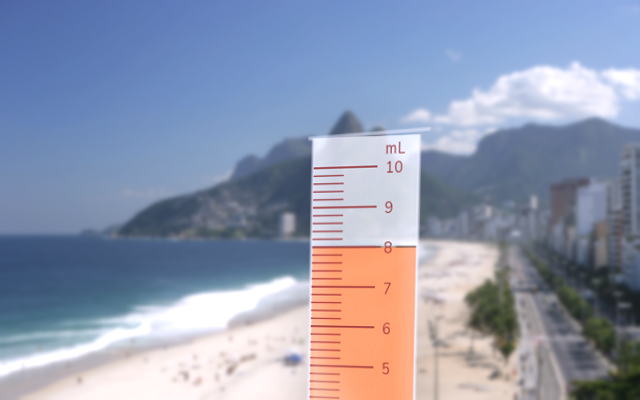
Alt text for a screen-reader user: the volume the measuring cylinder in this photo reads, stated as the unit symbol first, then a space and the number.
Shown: mL 8
